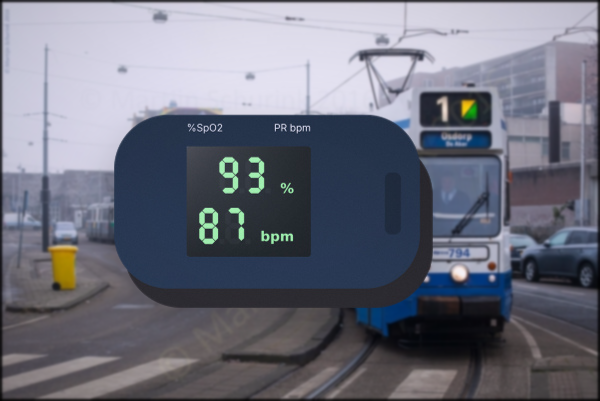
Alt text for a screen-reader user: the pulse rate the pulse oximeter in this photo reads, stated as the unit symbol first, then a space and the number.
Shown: bpm 87
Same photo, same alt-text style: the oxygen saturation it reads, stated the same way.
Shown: % 93
